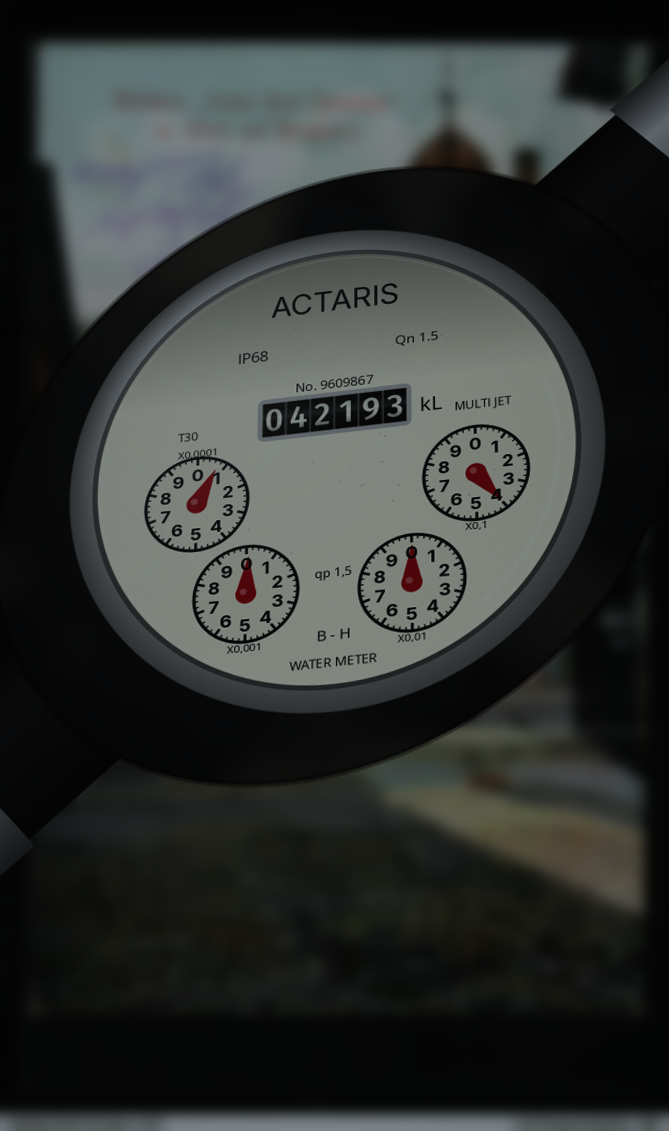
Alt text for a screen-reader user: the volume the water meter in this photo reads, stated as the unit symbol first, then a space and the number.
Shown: kL 42193.4000
